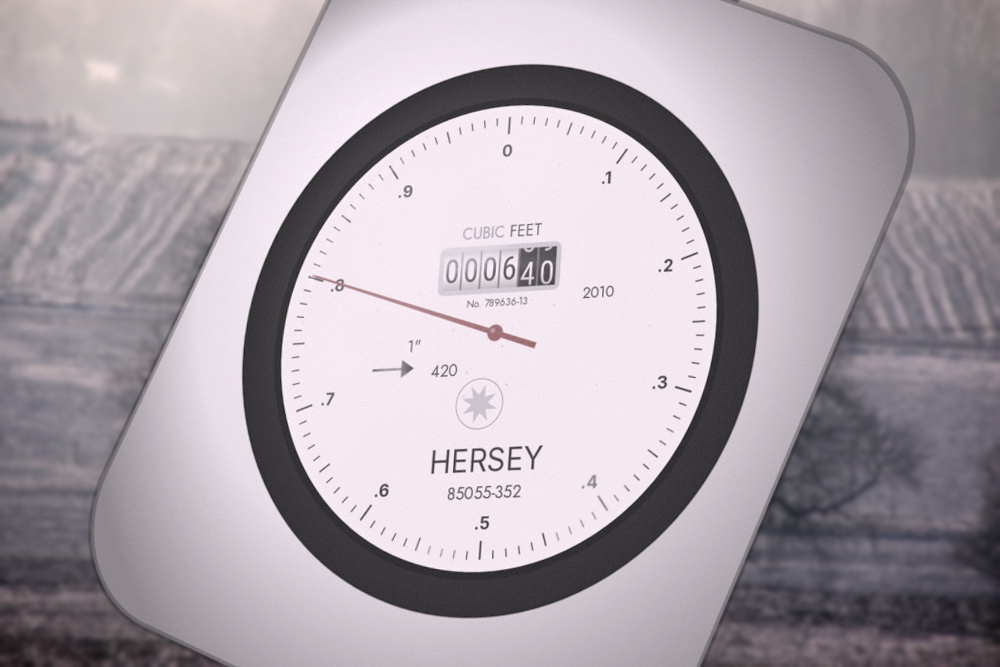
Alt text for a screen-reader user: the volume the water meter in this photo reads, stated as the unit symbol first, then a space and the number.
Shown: ft³ 639.80
